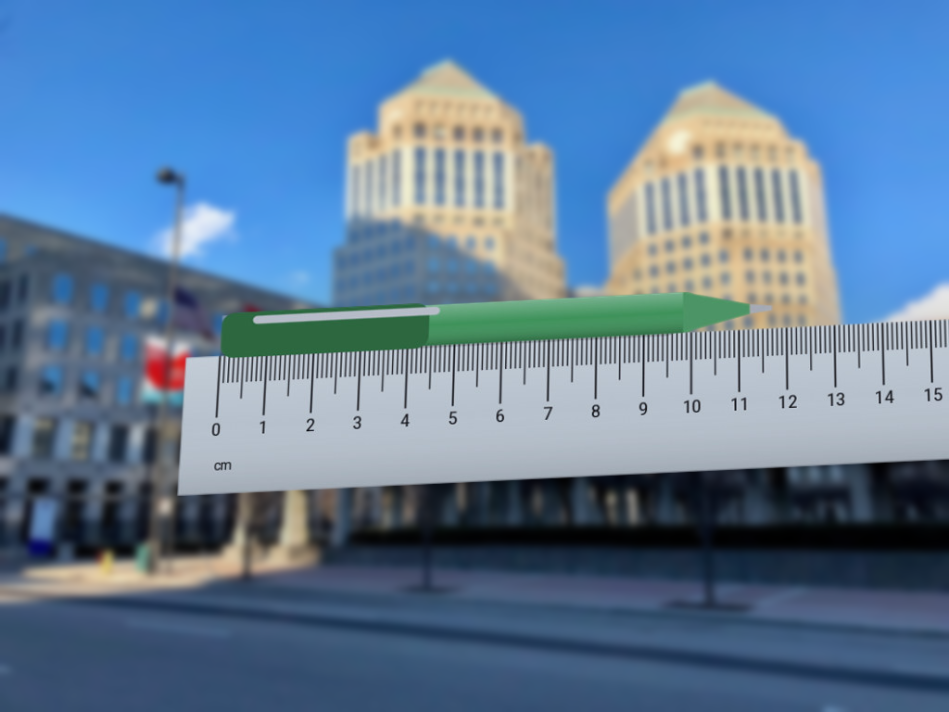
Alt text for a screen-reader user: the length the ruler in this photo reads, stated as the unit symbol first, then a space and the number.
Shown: cm 11.7
